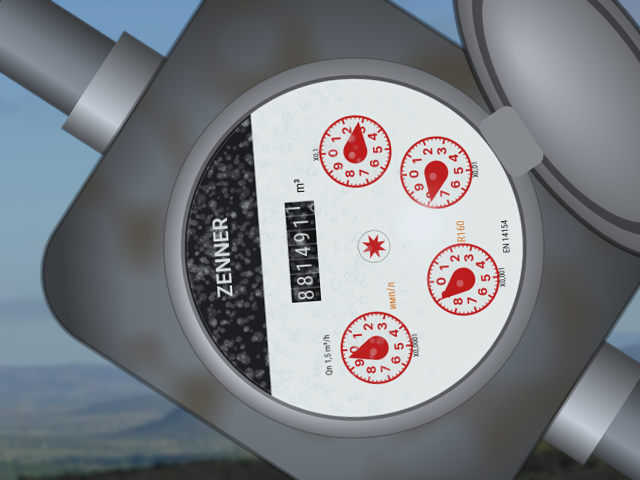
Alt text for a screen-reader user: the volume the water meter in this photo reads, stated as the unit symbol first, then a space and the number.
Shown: m³ 8814911.2789
